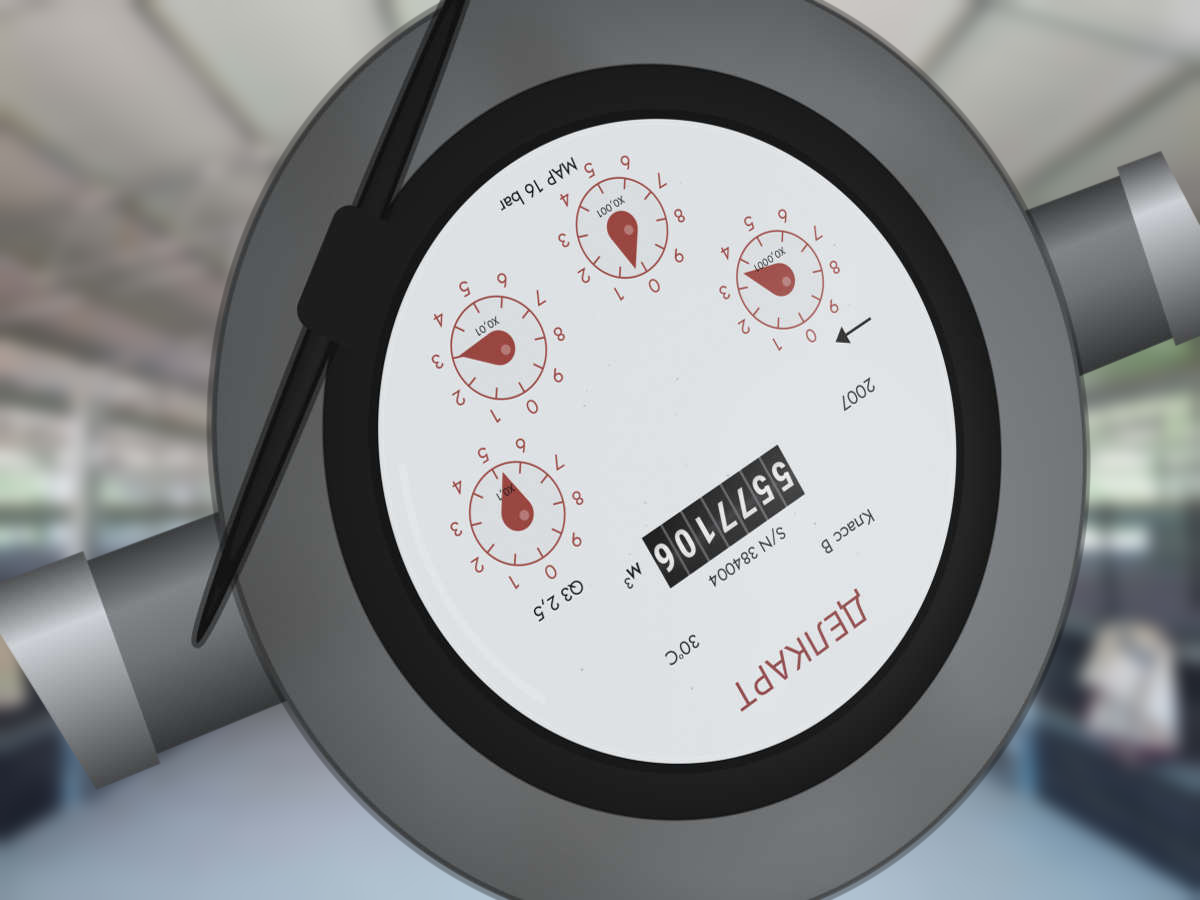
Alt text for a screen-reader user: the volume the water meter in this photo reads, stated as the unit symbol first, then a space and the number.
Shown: m³ 5577106.5303
